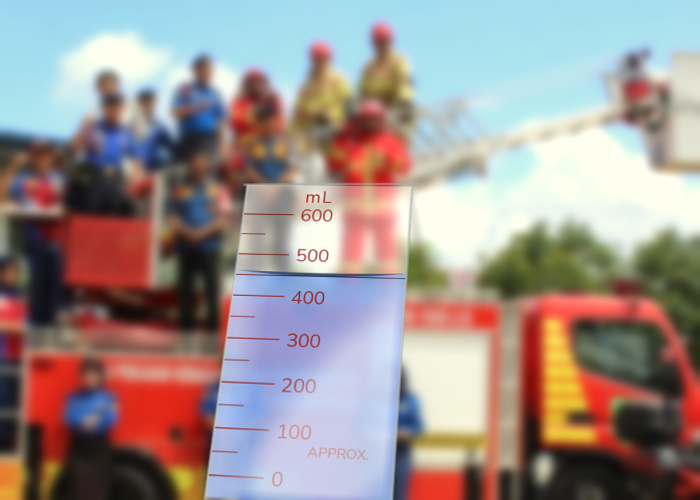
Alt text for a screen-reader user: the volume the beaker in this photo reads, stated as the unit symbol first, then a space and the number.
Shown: mL 450
